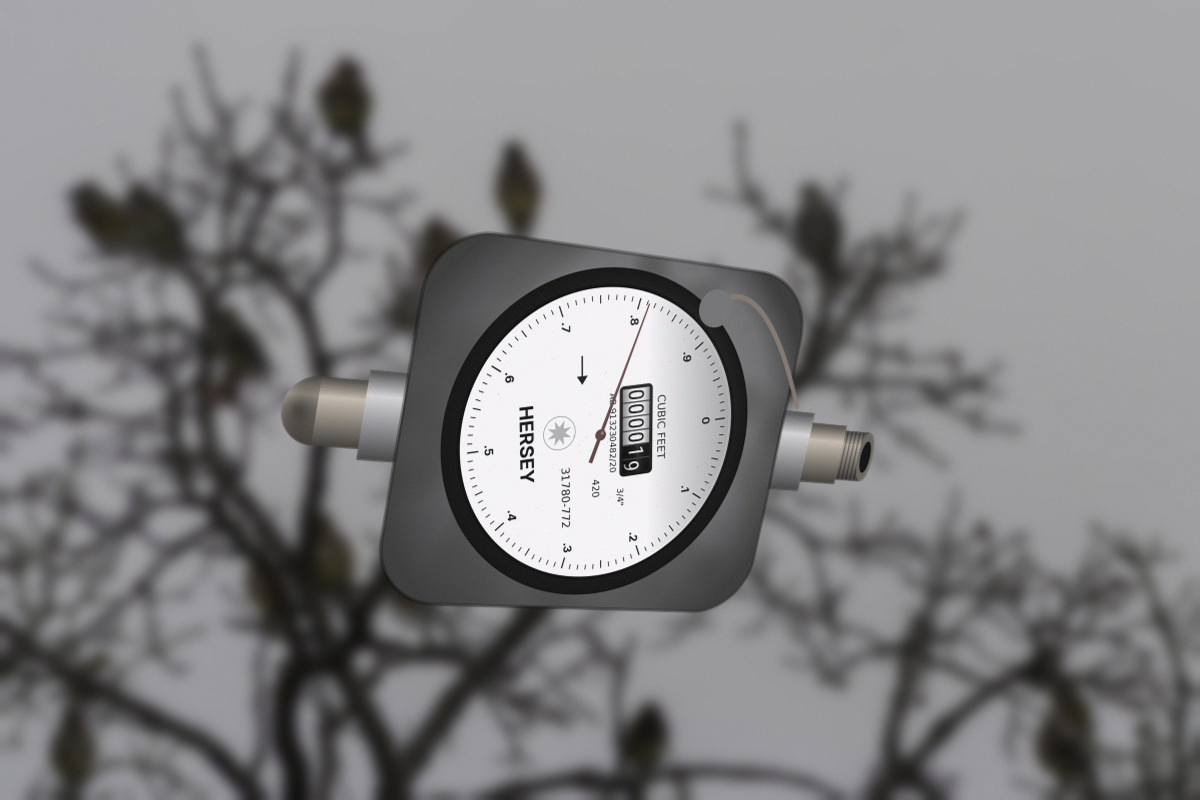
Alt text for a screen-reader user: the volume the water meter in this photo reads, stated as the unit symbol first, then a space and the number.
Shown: ft³ 18.81
